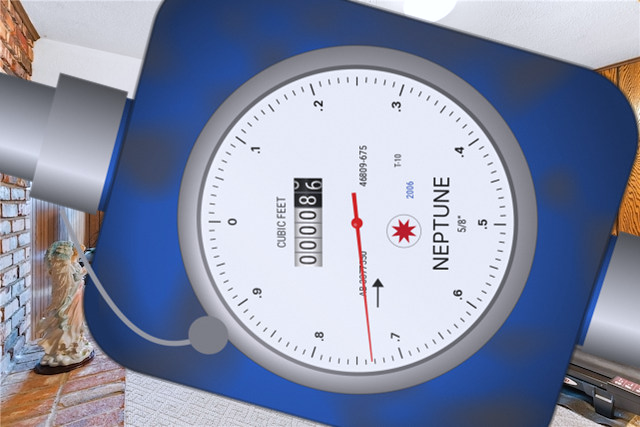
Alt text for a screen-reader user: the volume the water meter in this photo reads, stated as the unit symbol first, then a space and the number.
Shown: ft³ 85.73
